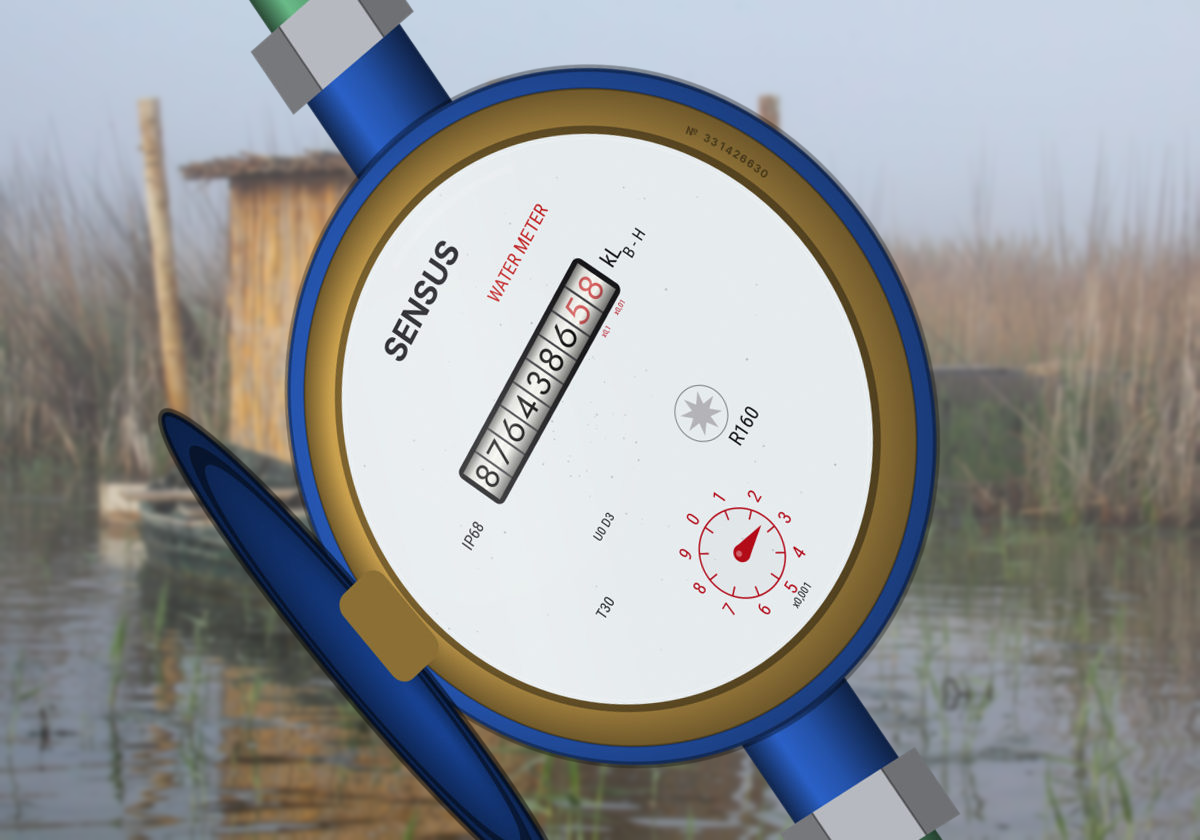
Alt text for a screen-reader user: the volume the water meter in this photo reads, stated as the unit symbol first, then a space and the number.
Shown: kL 8764386.582
